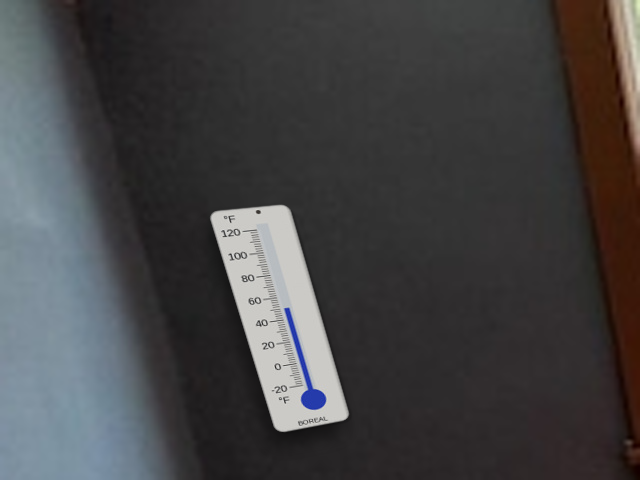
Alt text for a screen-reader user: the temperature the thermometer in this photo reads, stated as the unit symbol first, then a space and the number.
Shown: °F 50
